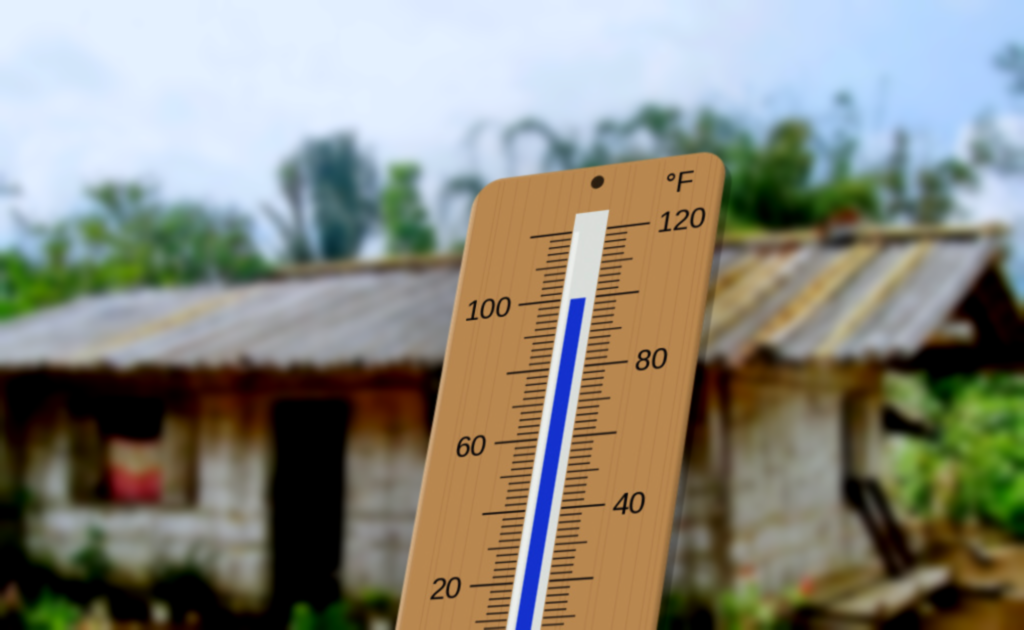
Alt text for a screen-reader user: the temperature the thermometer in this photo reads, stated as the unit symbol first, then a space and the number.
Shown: °F 100
